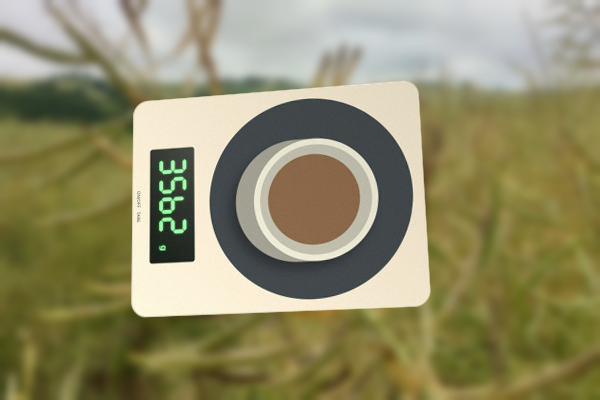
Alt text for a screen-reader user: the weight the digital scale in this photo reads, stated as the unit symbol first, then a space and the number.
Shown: g 3562
